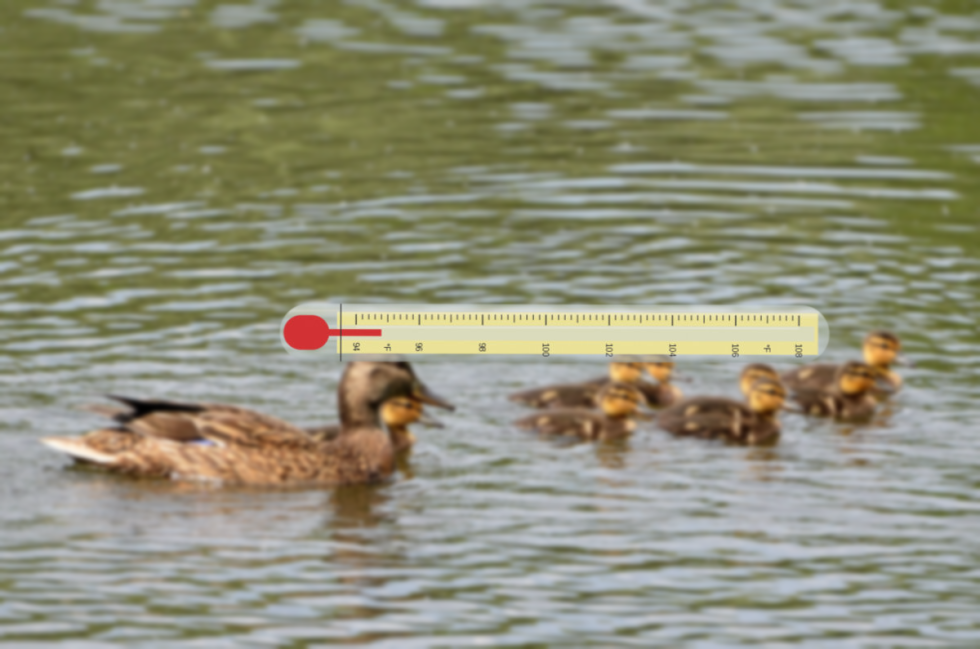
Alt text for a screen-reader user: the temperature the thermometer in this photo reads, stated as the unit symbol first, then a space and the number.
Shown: °F 94.8
